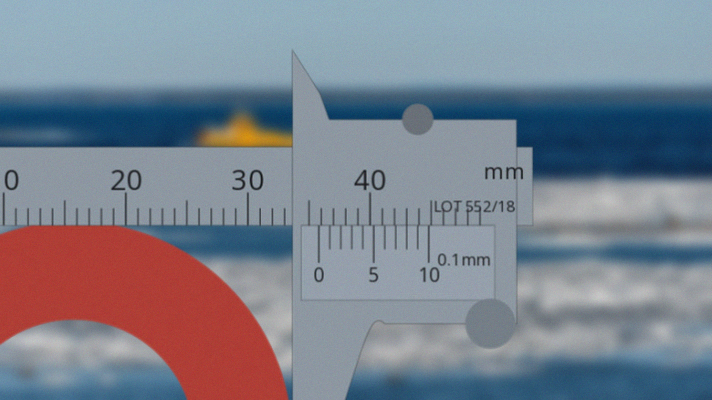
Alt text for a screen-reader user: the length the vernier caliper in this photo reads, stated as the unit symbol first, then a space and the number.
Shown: mm 35.8
